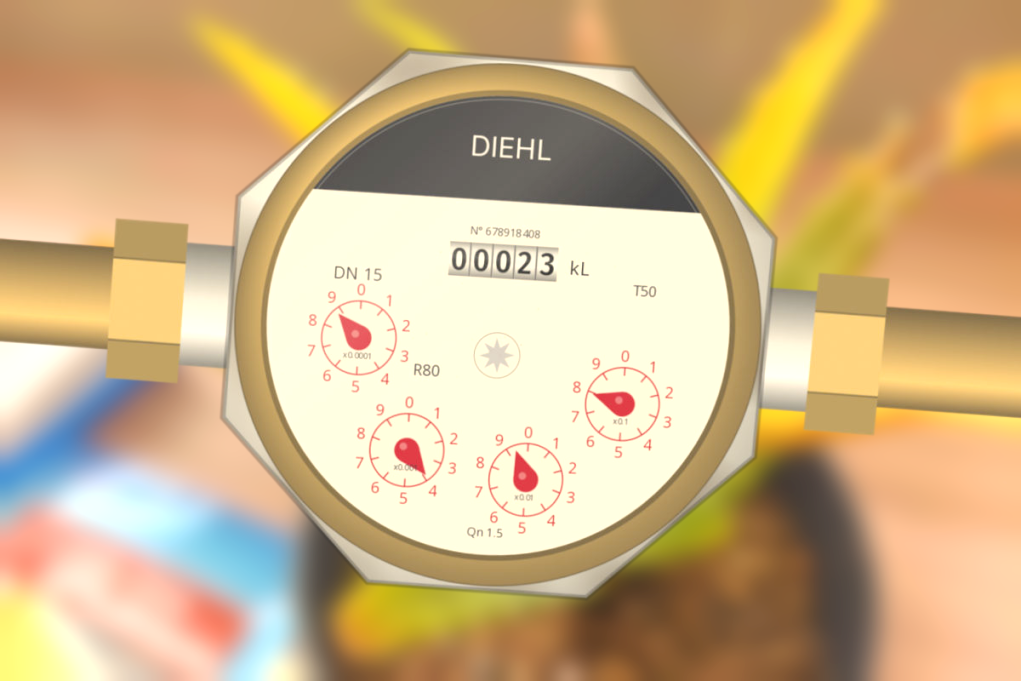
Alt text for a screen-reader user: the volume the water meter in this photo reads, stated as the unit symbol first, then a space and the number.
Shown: kL 23.7938
